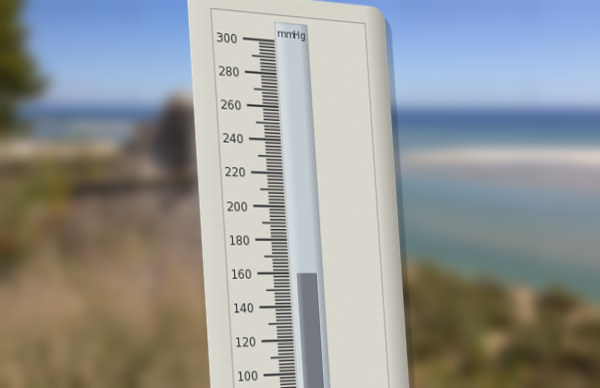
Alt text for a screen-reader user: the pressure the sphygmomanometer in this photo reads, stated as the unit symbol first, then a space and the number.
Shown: mmHg 160
